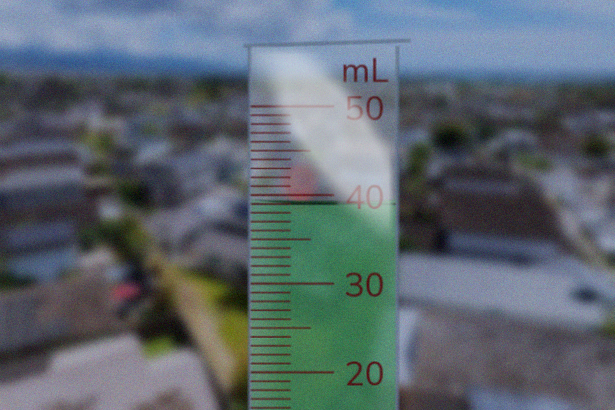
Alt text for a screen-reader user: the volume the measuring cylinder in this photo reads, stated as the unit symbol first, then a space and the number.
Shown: mL 39
